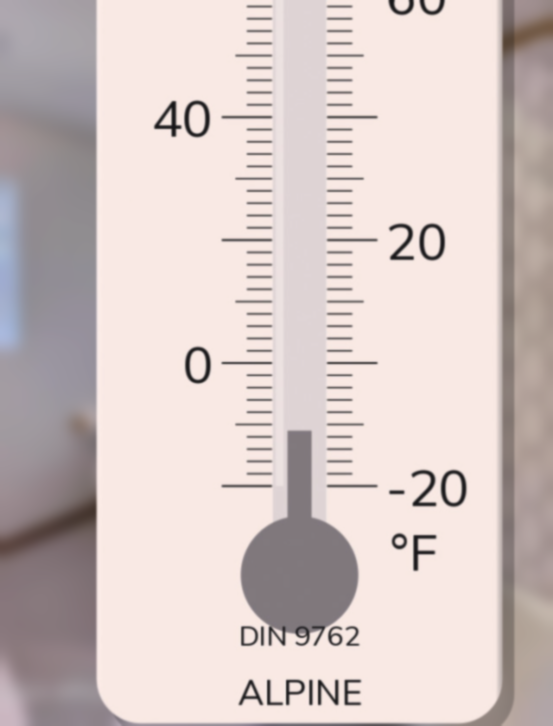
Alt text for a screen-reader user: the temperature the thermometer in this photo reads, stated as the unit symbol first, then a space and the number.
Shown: °F -11
